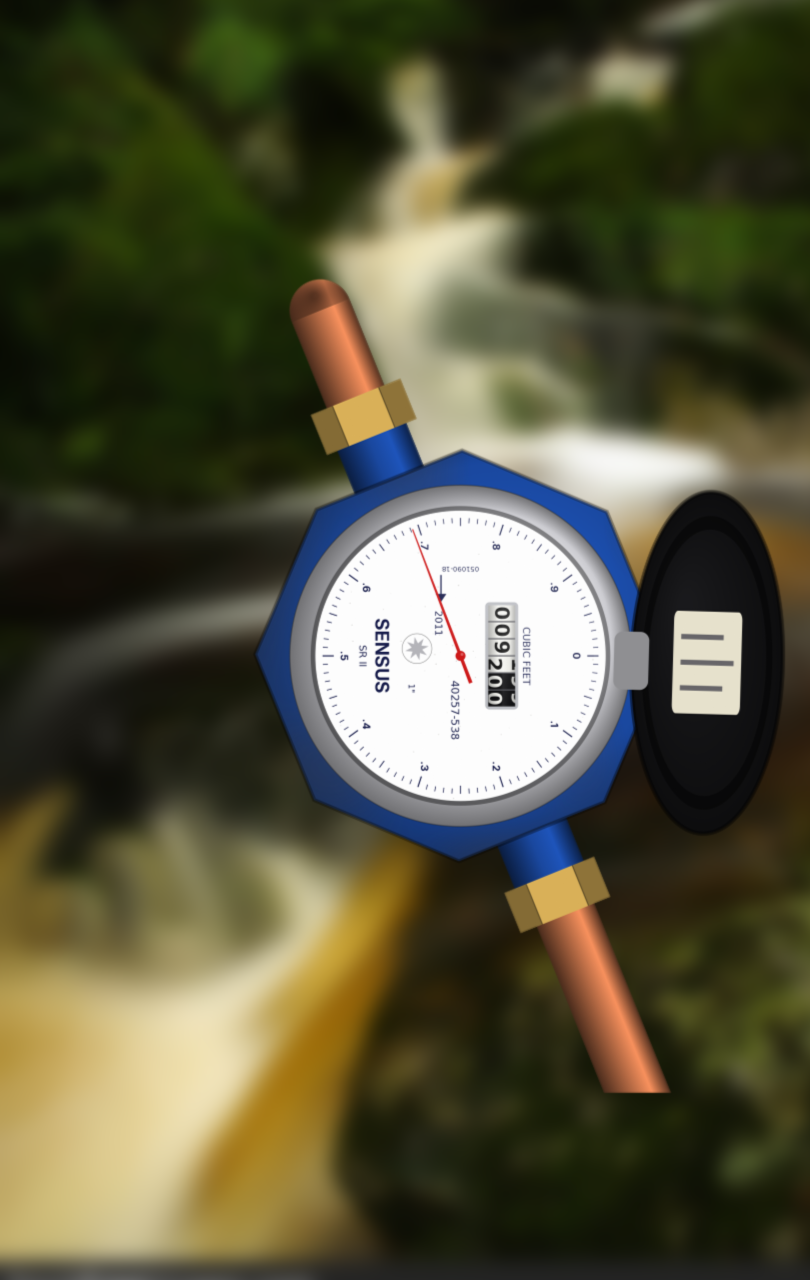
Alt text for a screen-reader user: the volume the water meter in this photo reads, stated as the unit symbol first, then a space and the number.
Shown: ft³ 9199.69
